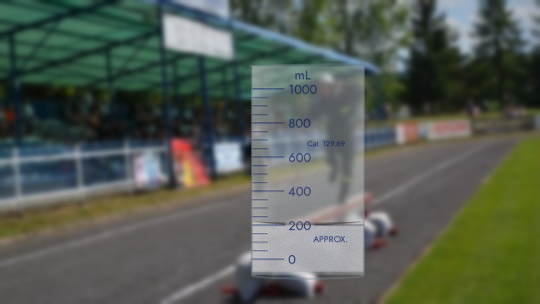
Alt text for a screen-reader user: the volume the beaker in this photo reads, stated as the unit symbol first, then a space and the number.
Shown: mL 200
